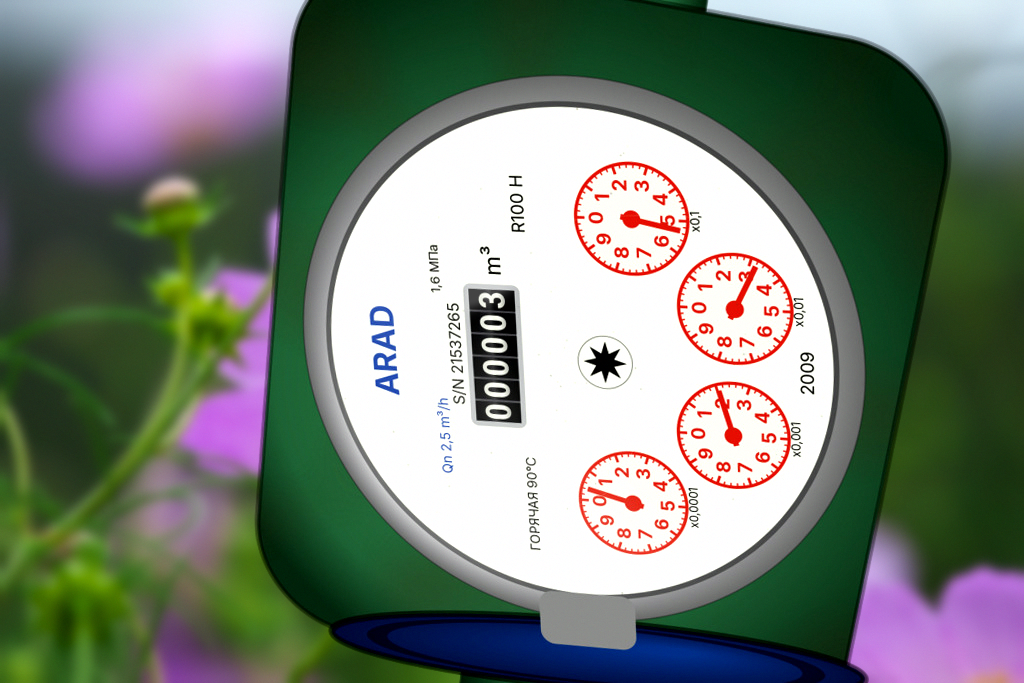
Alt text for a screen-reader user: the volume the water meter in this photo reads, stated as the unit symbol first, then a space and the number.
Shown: m³ 3.5320
